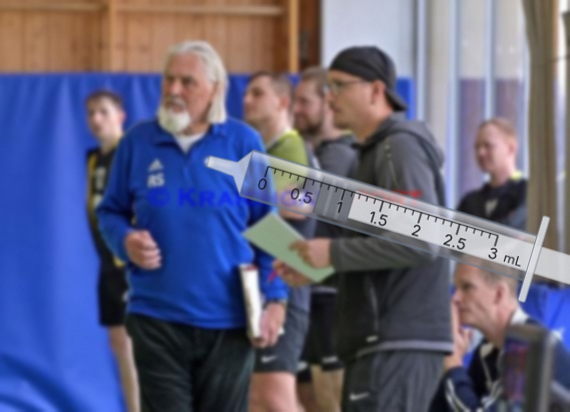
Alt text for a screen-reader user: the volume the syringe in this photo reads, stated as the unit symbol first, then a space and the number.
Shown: mL 0.7
